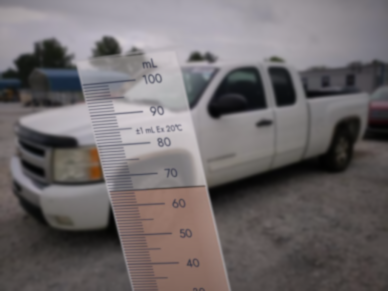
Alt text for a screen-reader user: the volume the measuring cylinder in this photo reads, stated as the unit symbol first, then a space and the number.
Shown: mL 65
